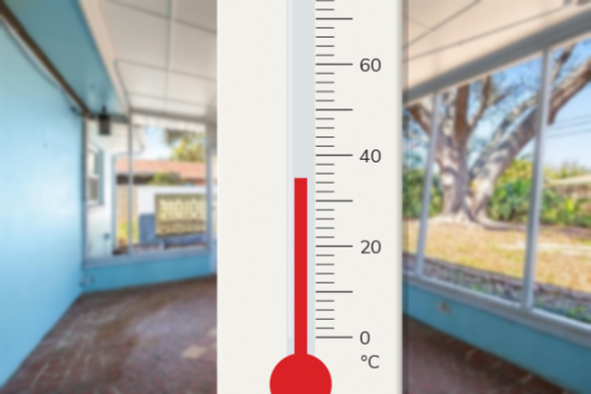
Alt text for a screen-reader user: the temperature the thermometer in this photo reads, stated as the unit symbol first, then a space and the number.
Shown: °C 35
